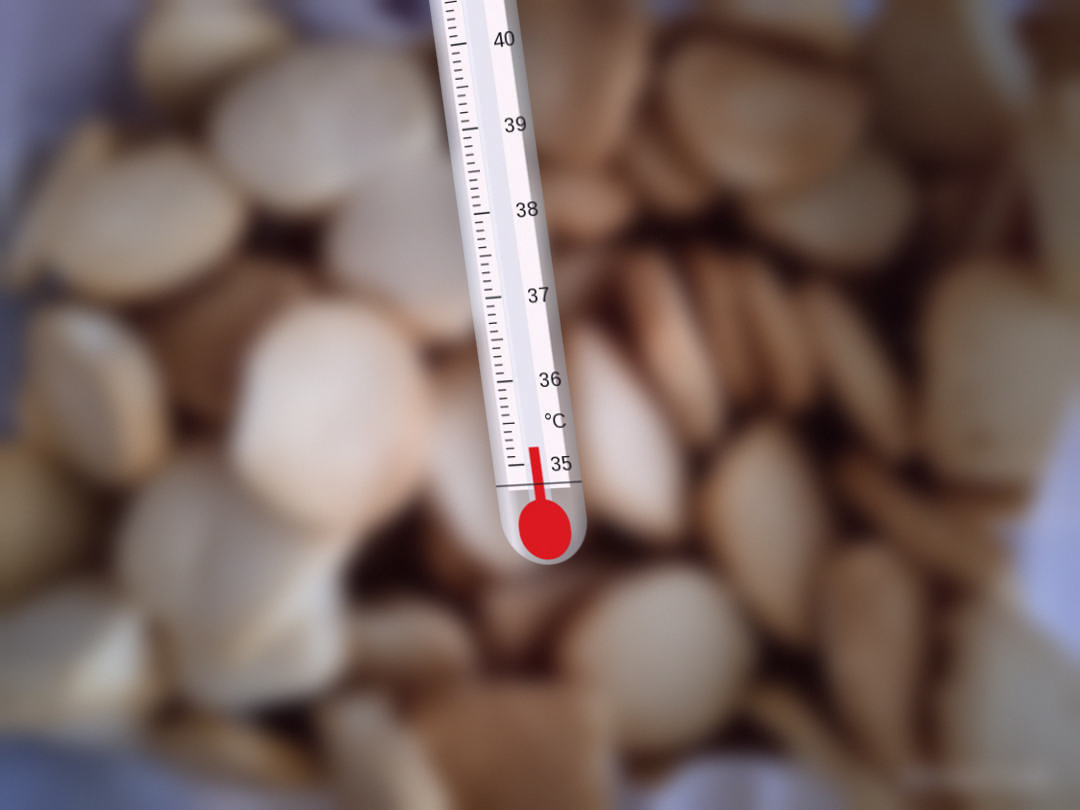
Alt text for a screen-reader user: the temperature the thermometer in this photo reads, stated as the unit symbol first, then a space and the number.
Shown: °C 35.2
